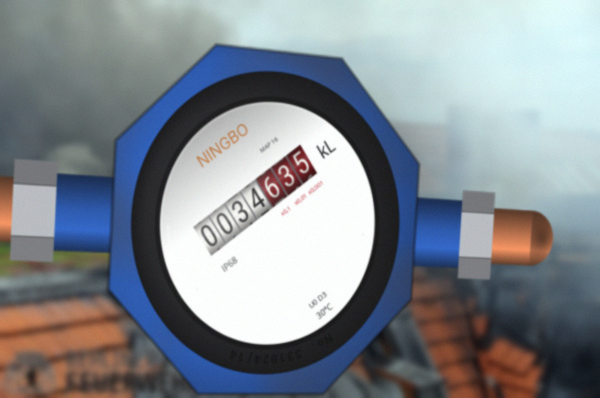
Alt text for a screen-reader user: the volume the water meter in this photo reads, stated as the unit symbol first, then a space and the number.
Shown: kL 34.635
